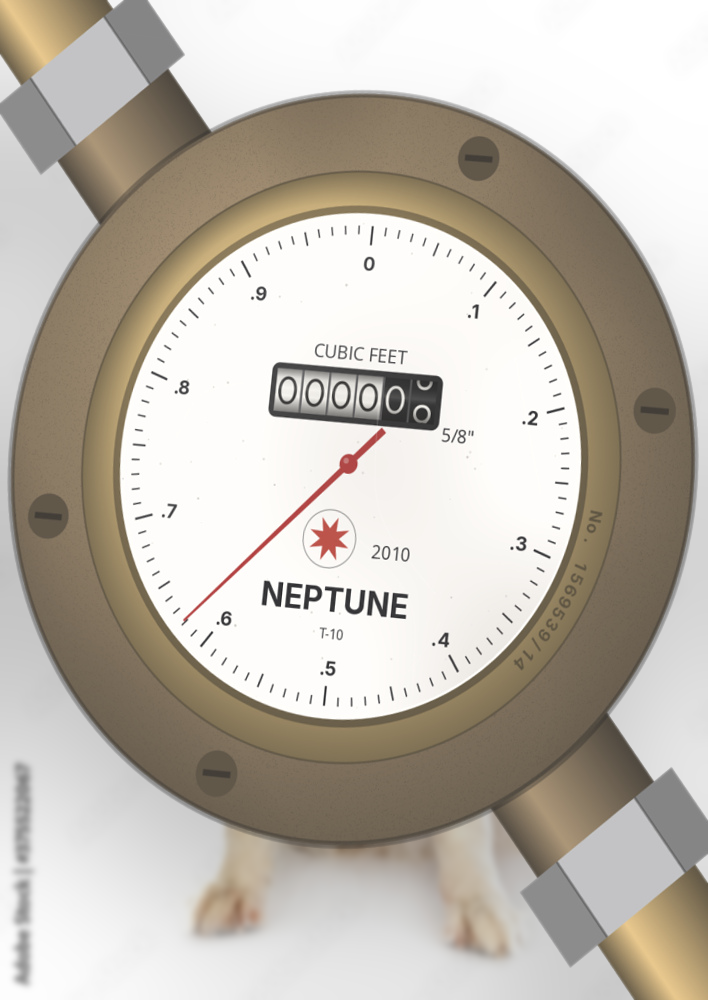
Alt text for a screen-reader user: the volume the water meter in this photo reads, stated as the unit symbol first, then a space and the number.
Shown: ft³ 8.62
